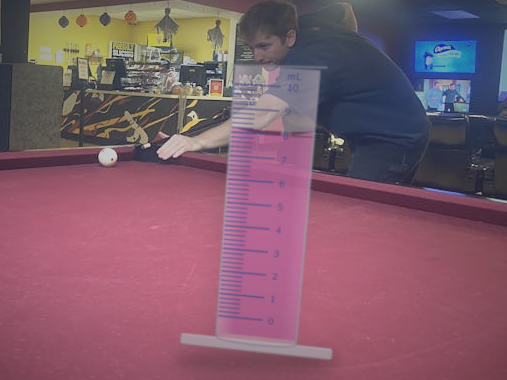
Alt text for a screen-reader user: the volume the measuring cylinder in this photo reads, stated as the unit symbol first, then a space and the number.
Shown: mL 8
